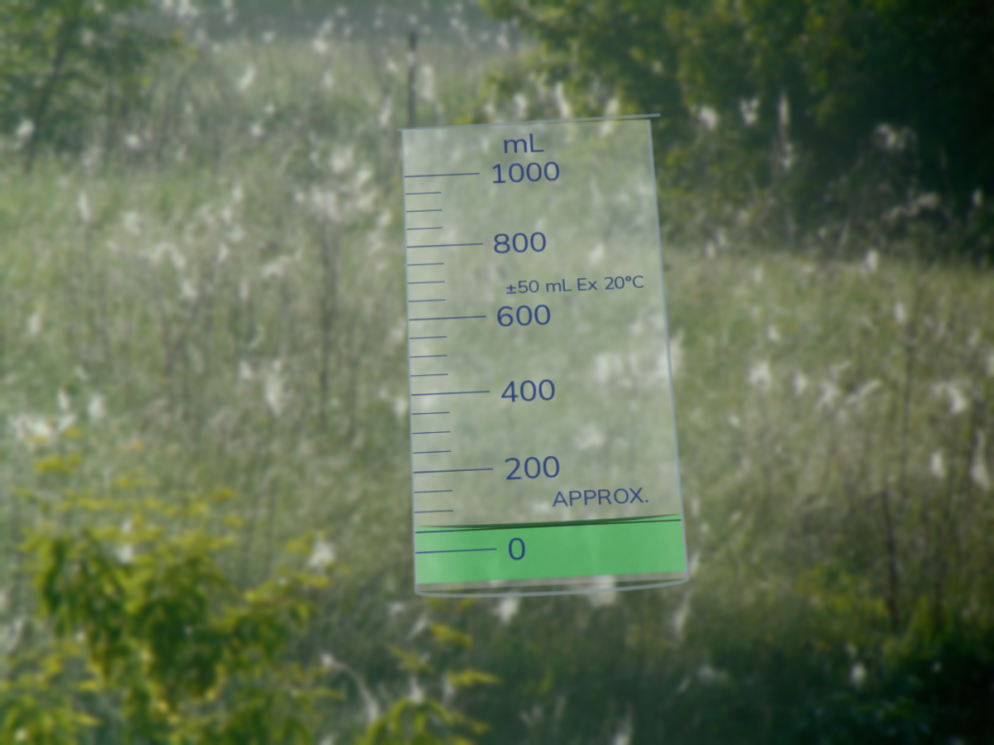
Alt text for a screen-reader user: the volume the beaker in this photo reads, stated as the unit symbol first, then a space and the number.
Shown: mL 50
